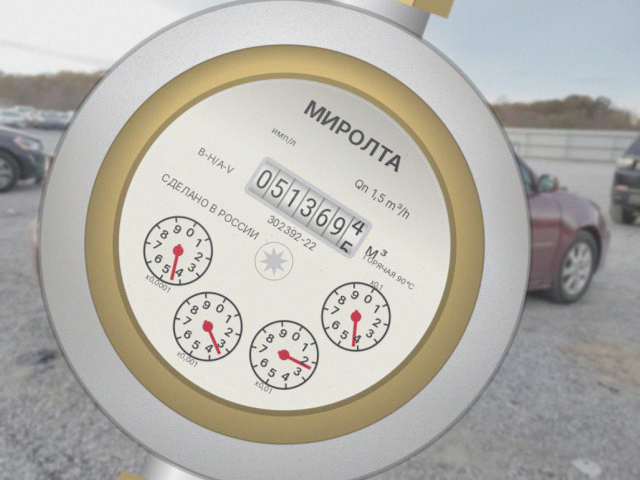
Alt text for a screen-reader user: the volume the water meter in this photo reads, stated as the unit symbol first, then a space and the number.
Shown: m³ 513694.4234
